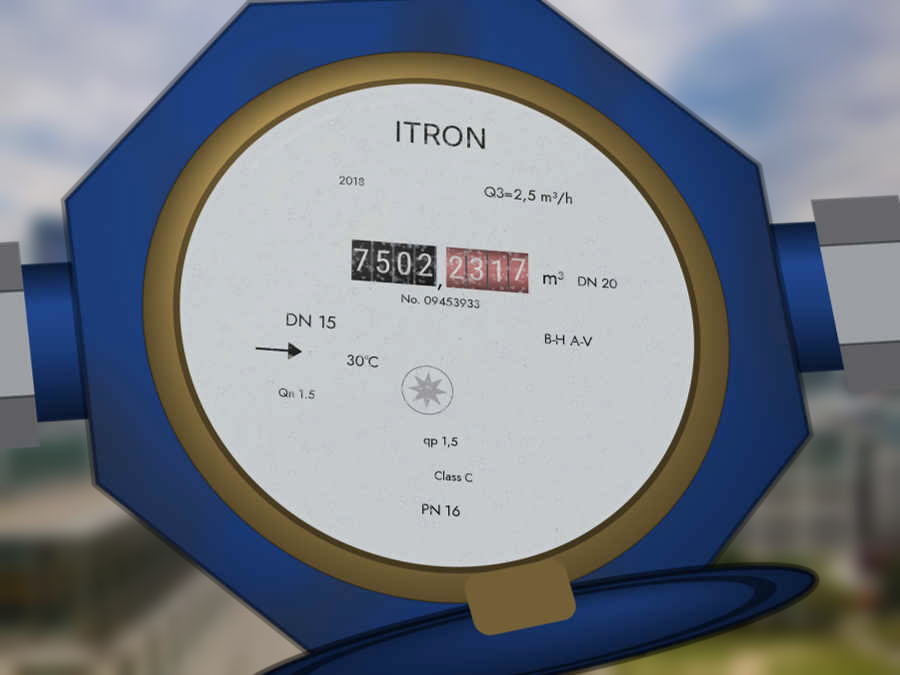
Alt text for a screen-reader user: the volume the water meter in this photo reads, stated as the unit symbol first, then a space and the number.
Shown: m³ 7502.2317
